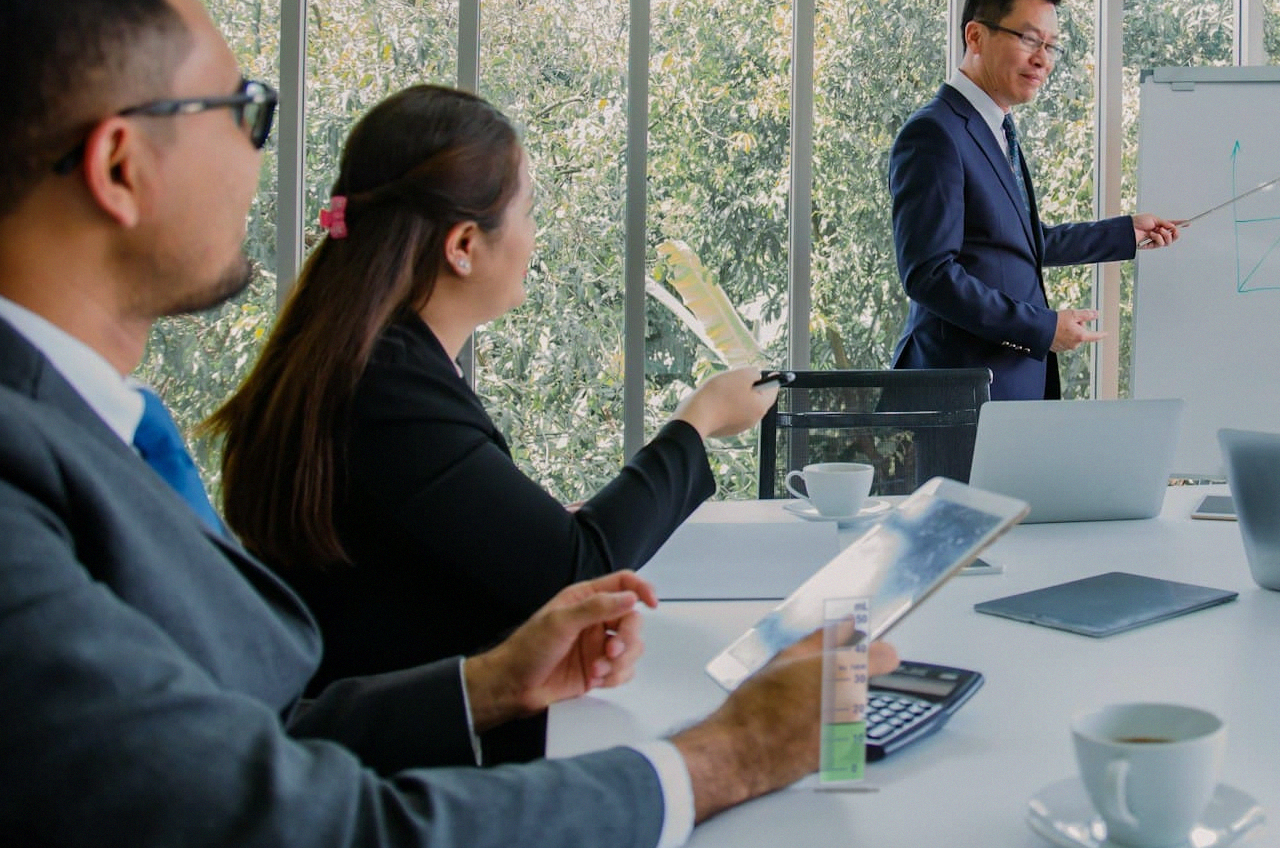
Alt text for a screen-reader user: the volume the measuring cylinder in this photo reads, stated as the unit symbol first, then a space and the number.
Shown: mL 15
